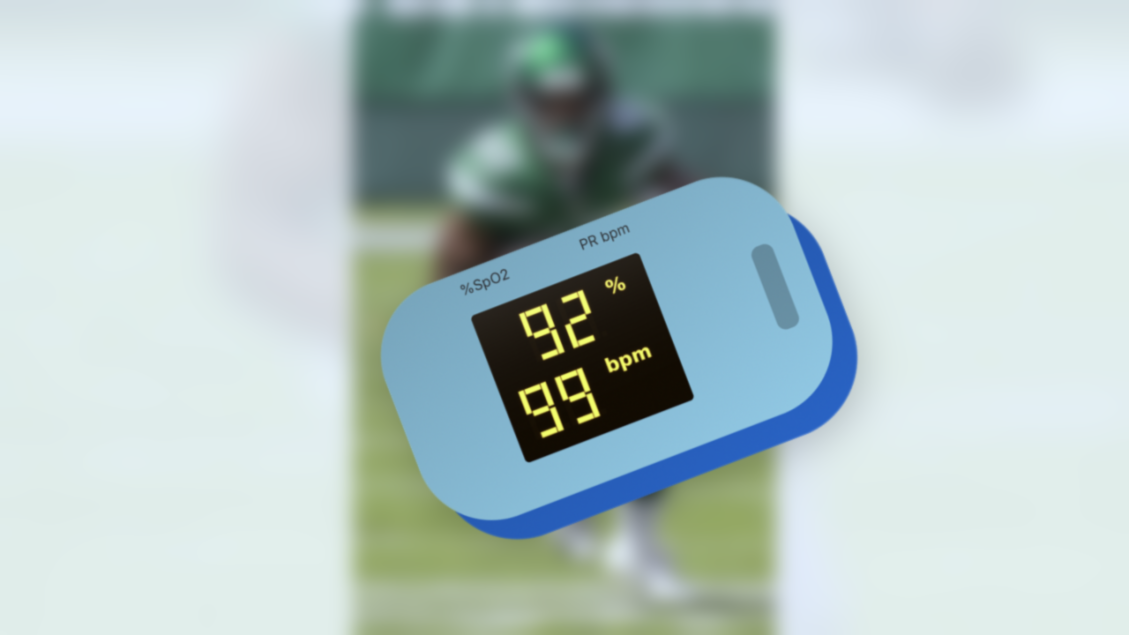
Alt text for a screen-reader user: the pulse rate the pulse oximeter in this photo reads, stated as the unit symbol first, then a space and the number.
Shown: bpm 99
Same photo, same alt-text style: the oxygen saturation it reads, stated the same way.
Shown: % 92
